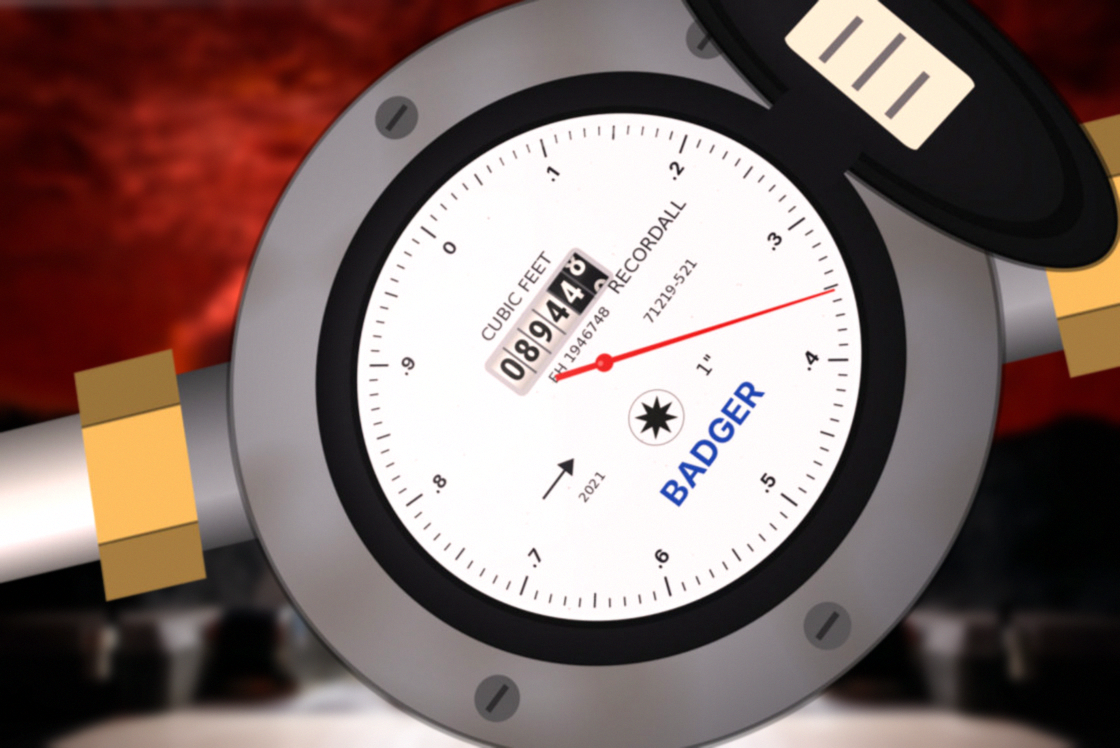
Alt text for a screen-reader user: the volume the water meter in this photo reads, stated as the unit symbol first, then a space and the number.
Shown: ft³ 89448.35
